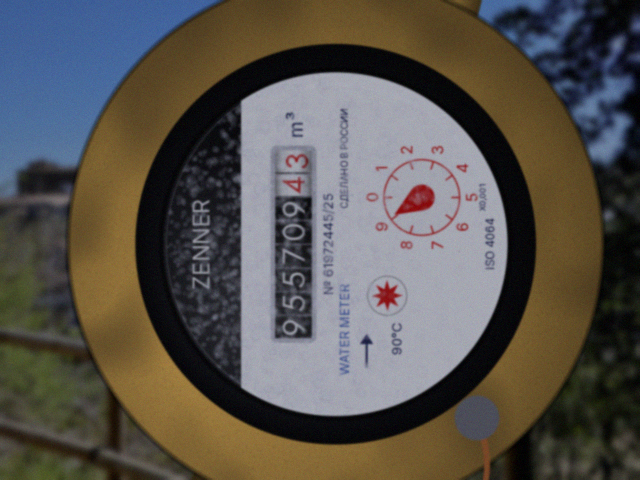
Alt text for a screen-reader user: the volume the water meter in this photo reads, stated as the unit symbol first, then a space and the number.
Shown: m³ 955709.429
